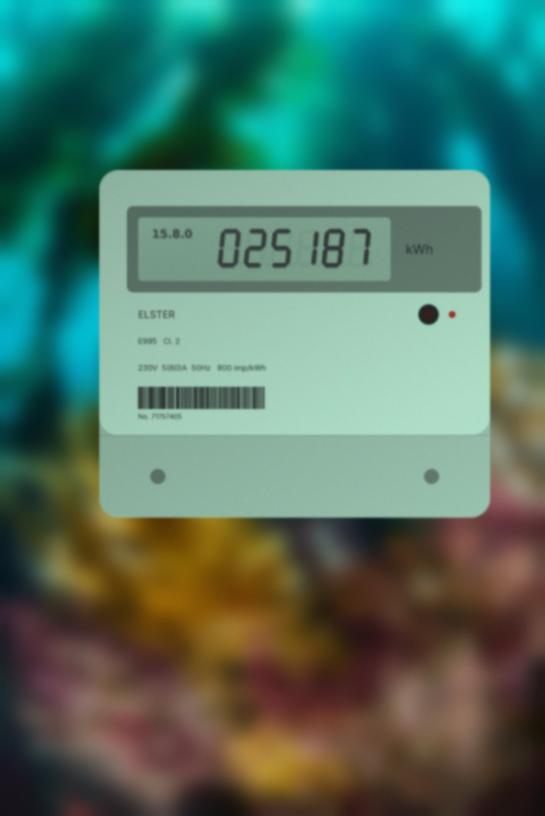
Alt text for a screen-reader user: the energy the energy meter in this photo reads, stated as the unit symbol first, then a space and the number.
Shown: kWh 25187
